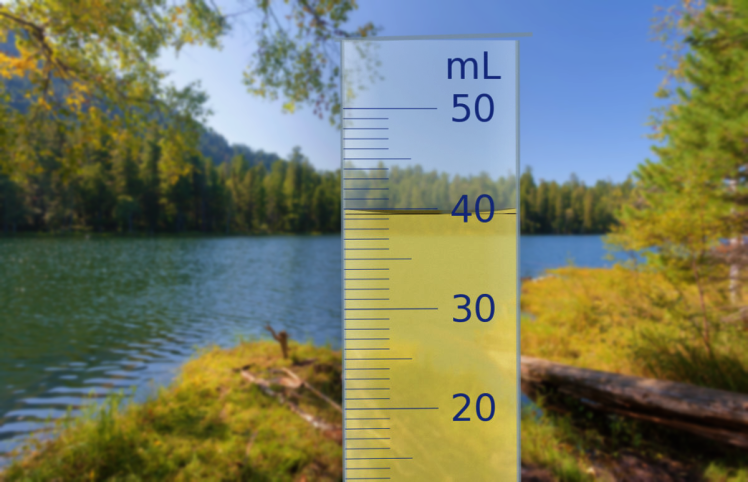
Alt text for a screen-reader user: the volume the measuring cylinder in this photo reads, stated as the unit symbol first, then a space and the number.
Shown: mL 39.5
